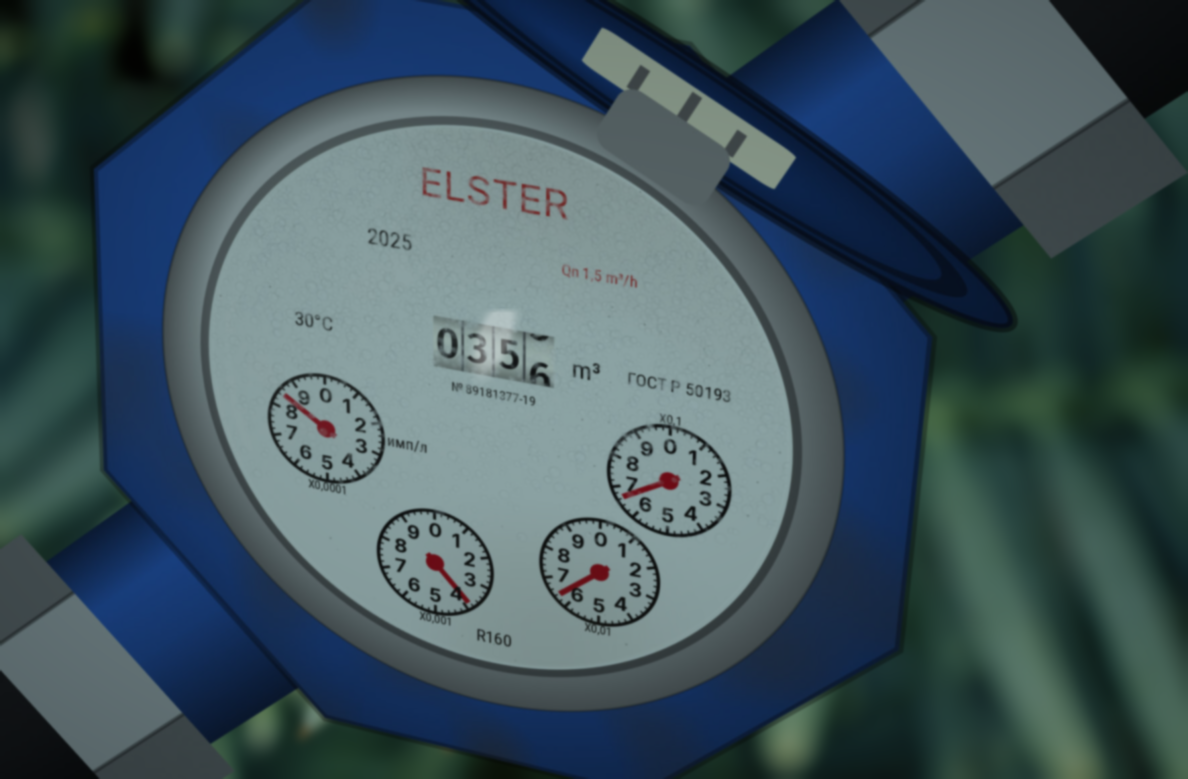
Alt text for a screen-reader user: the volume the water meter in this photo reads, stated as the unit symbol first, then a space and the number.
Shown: m³ 355.6638
